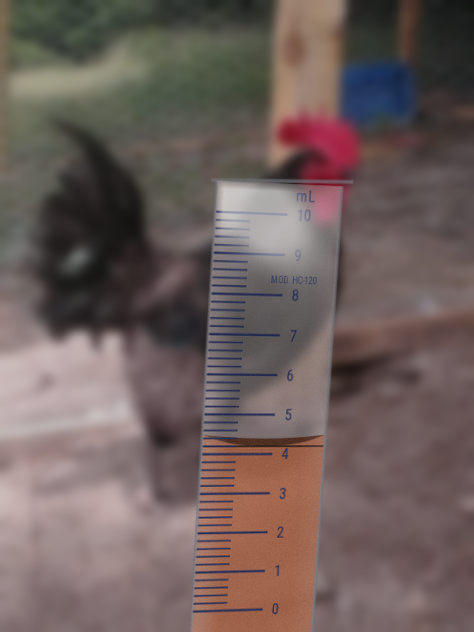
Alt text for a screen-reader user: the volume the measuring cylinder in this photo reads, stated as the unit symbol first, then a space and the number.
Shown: mL 4.2
